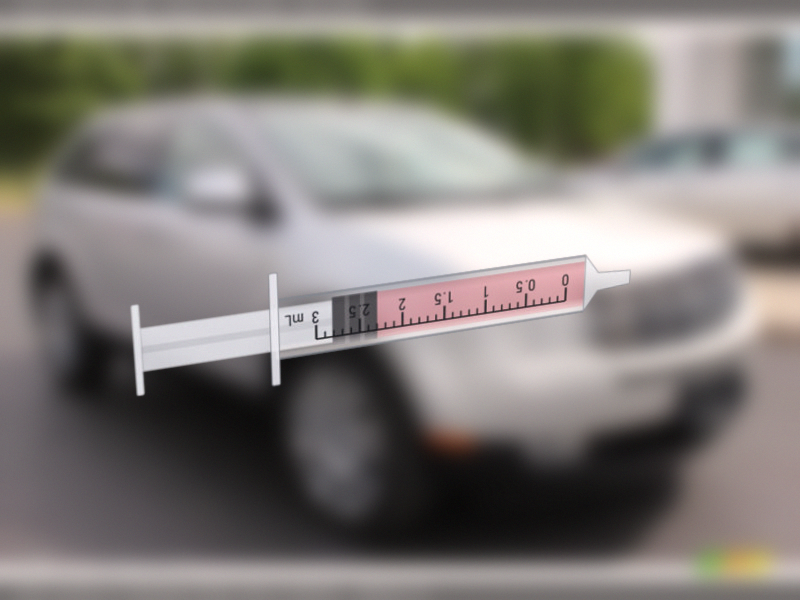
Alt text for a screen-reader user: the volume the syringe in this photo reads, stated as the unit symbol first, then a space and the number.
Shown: mL 2.3
